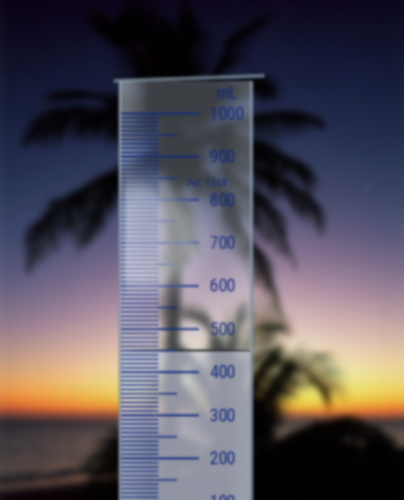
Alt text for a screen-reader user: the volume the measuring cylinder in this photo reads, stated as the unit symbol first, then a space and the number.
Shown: mL 450
